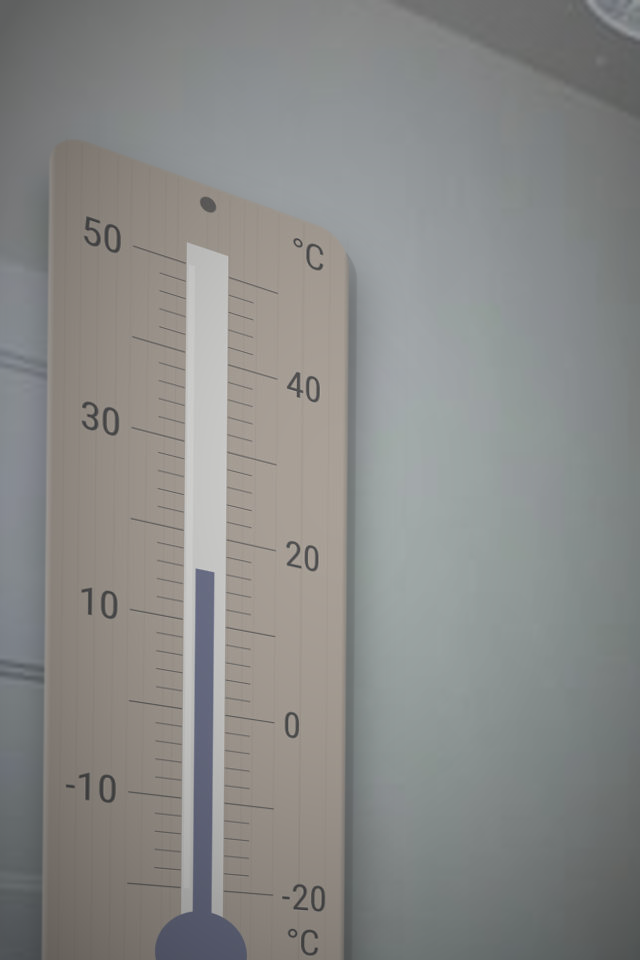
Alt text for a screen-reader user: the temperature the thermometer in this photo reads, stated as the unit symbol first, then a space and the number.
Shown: °C 16
